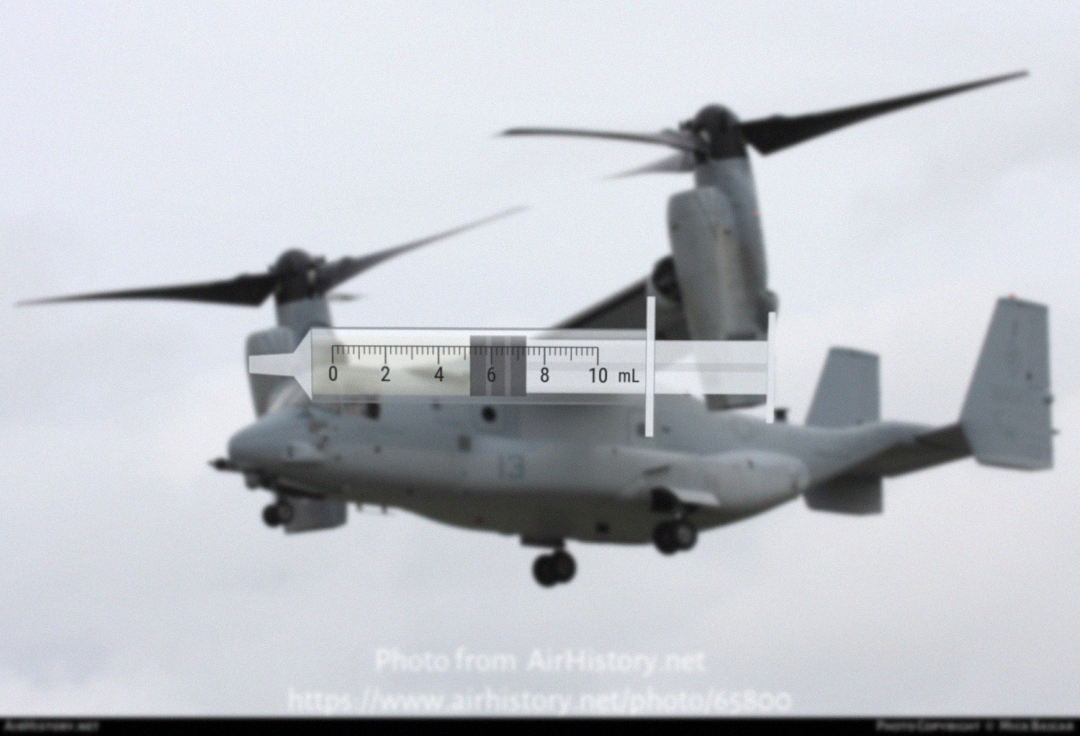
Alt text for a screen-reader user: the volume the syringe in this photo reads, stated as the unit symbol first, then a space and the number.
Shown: mL 5.2
